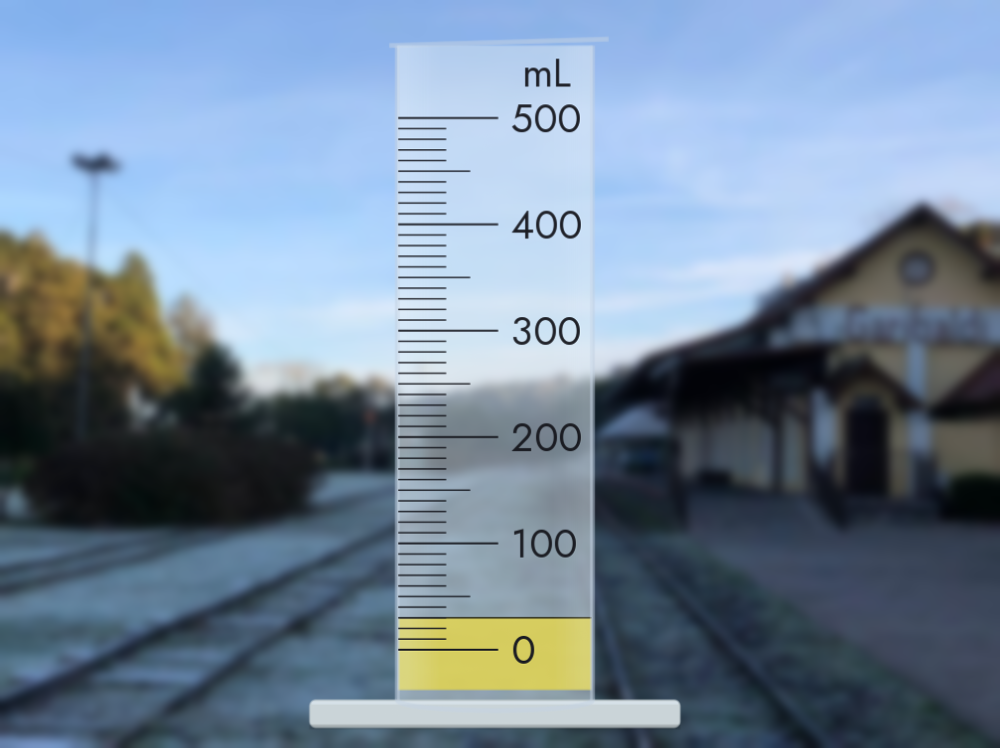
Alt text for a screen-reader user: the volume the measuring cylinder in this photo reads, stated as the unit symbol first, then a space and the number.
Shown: mL 30
